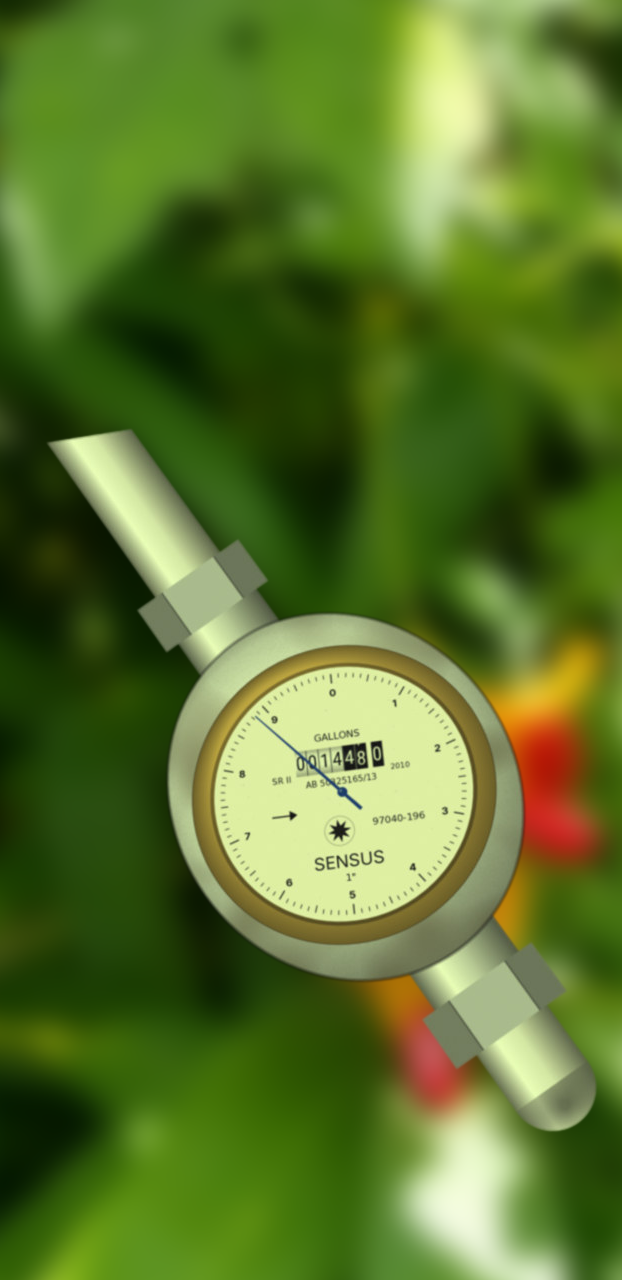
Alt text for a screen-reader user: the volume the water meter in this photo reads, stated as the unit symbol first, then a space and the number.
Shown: gal 14478.8
